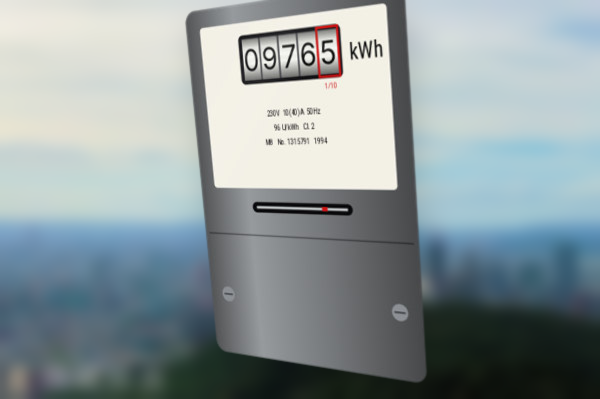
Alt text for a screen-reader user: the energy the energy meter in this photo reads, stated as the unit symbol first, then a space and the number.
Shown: kWh 976.5
